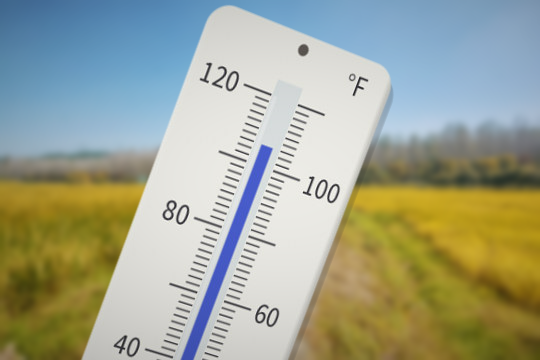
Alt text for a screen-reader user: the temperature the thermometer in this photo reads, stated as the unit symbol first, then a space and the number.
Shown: °F 106
